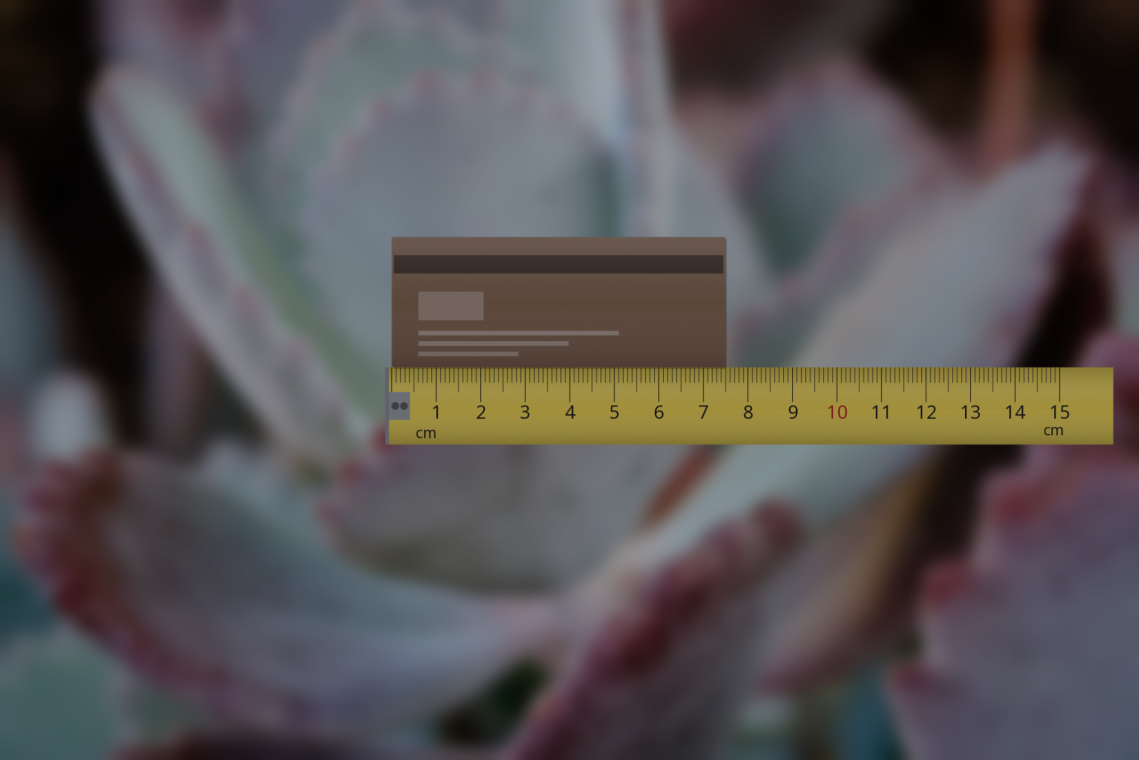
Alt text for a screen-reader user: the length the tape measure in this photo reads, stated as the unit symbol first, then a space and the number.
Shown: cm 7.5
